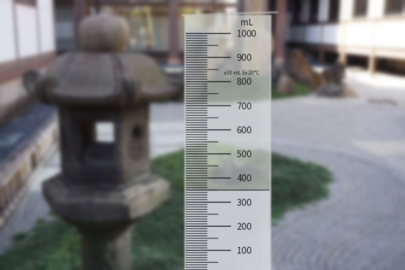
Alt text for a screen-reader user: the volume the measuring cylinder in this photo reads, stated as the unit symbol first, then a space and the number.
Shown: mL 350
